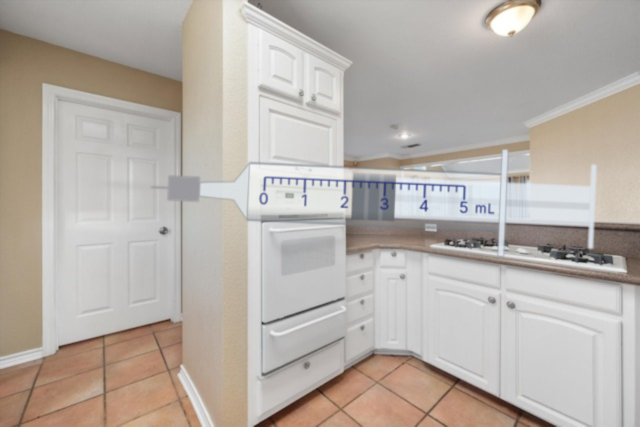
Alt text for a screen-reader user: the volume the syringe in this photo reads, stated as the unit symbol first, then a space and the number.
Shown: mL 2.2
